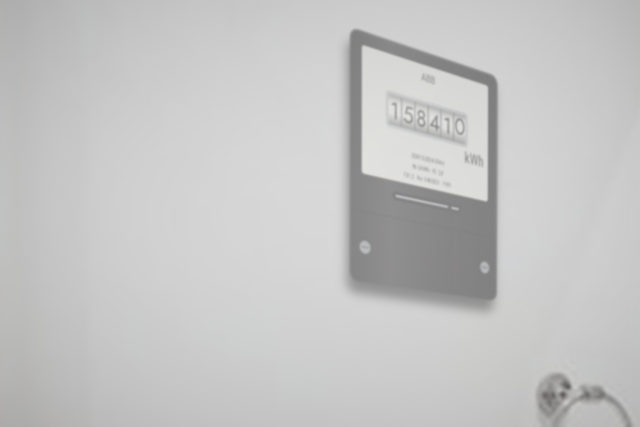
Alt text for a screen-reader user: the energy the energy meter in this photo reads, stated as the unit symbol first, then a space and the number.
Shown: kWh 158410
